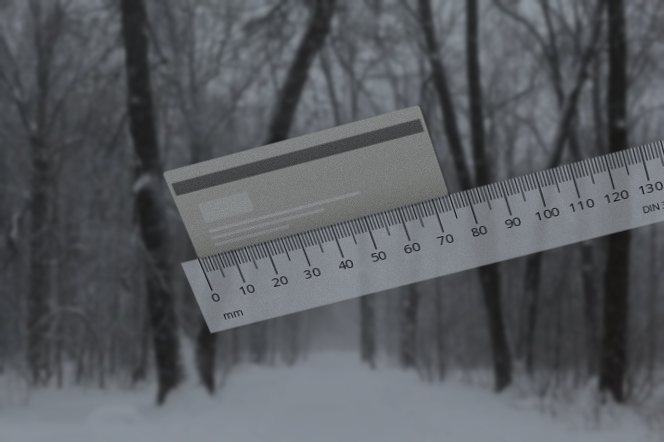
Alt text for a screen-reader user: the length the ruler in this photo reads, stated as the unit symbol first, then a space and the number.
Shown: mm 75
